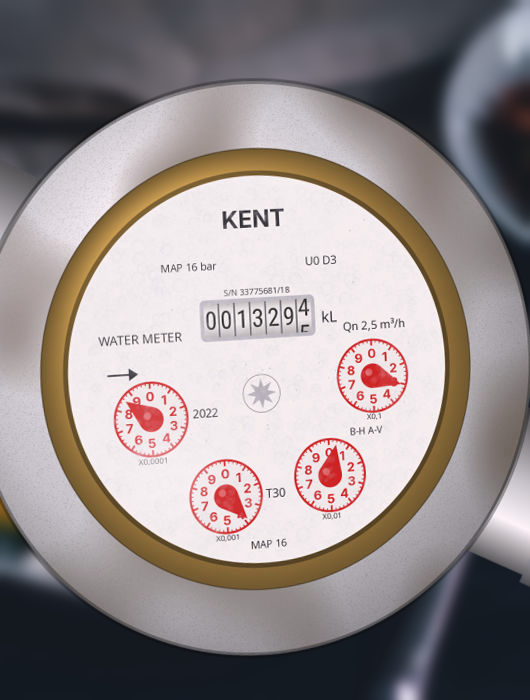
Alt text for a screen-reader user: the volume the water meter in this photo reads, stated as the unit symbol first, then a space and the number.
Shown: kL 13294.3038
